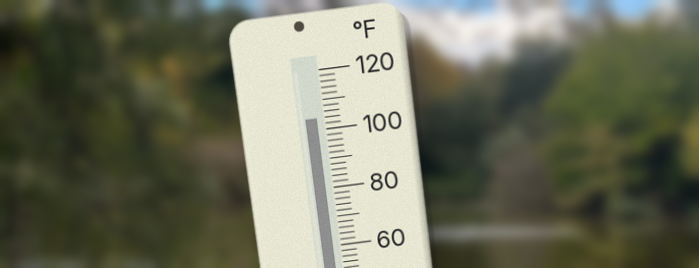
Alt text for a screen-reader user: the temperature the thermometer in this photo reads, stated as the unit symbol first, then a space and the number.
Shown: °F 104
